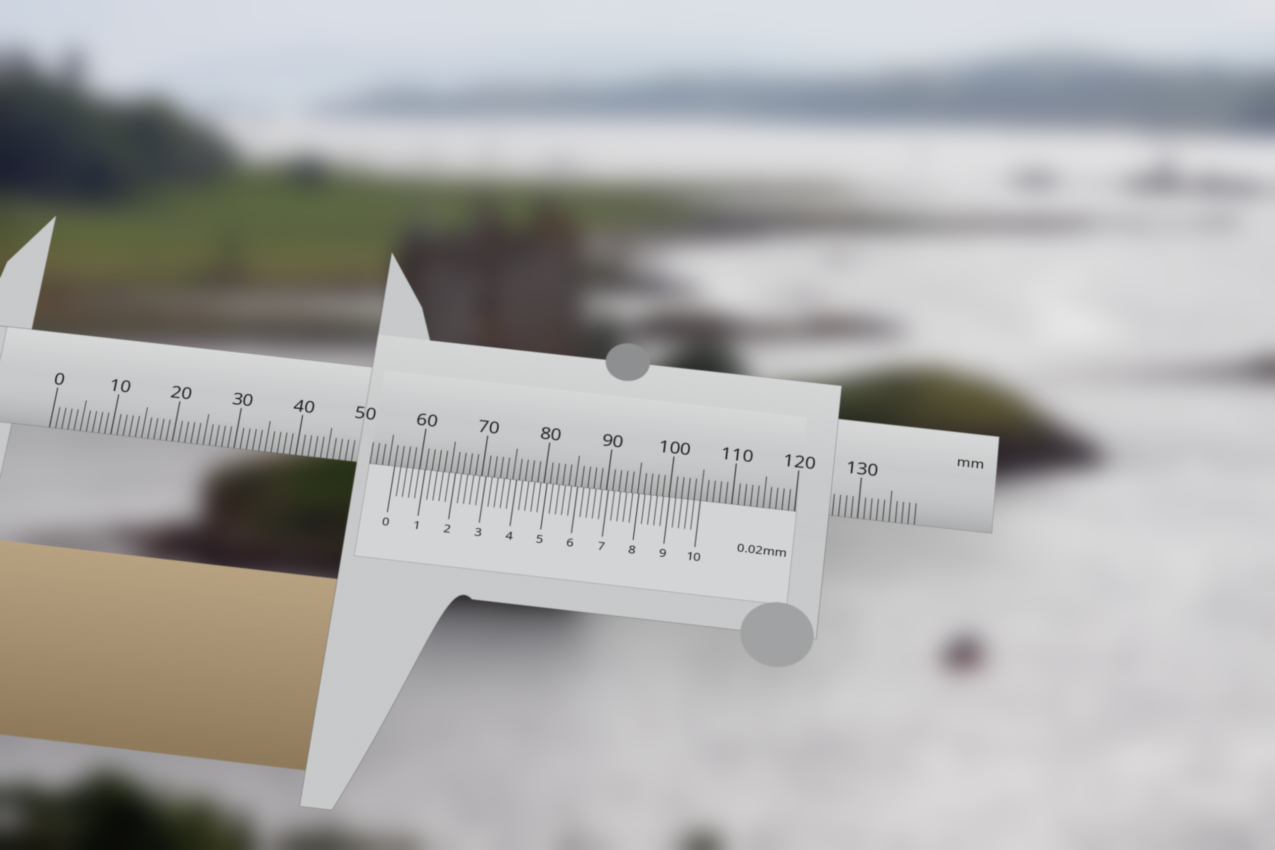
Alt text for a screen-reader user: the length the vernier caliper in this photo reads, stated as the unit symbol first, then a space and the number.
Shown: mm 56.0
